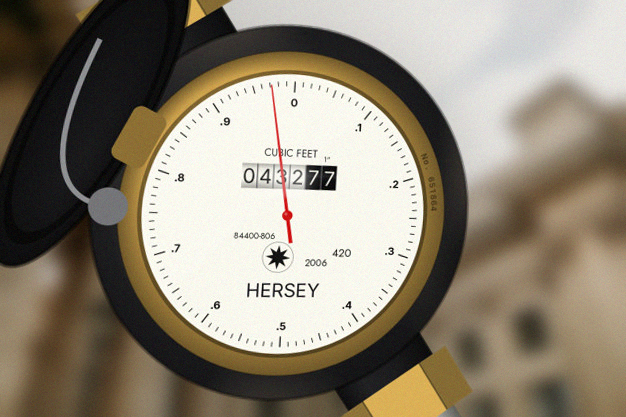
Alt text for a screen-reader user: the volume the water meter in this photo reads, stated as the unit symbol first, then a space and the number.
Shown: ft³ 43276.97
